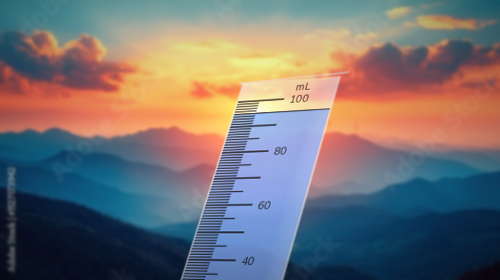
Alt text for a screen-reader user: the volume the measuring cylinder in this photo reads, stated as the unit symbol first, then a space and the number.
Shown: mL 95
